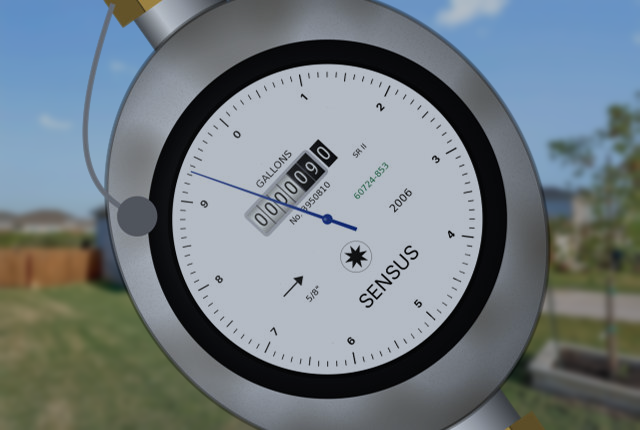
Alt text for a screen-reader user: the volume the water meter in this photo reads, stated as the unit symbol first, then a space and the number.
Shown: gal 89.3
